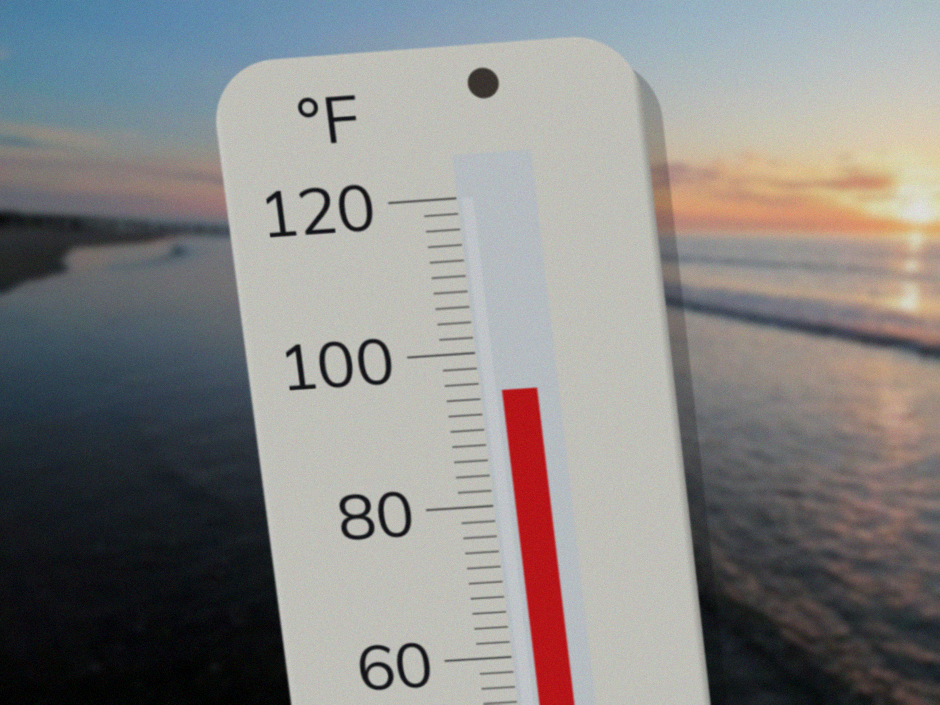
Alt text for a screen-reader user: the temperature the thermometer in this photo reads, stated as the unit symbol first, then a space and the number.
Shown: °F 95
